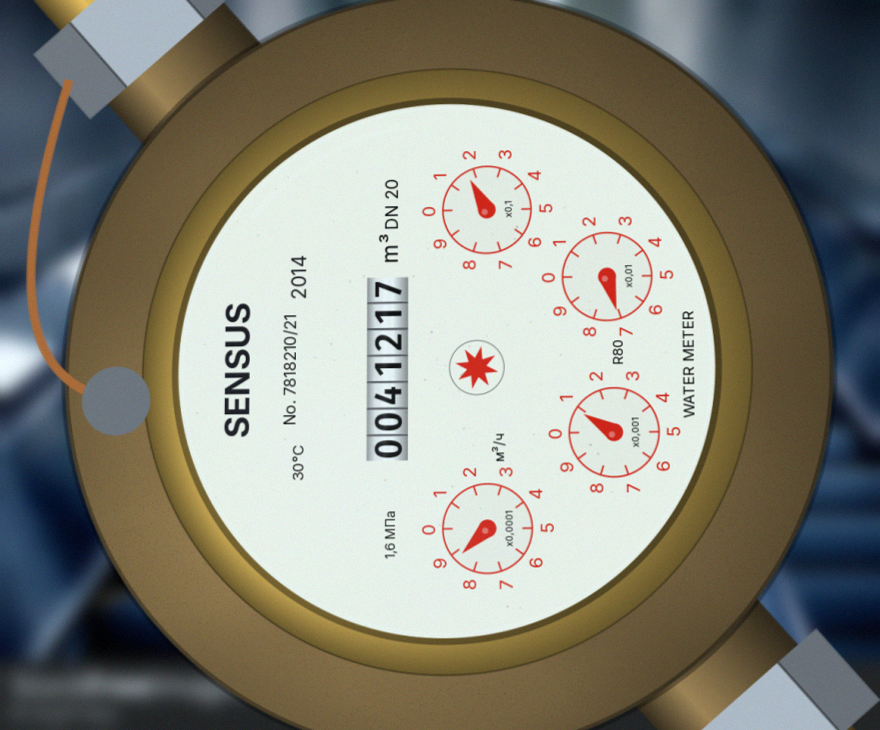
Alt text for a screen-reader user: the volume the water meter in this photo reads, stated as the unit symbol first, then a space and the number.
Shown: m³ 41217.1708
